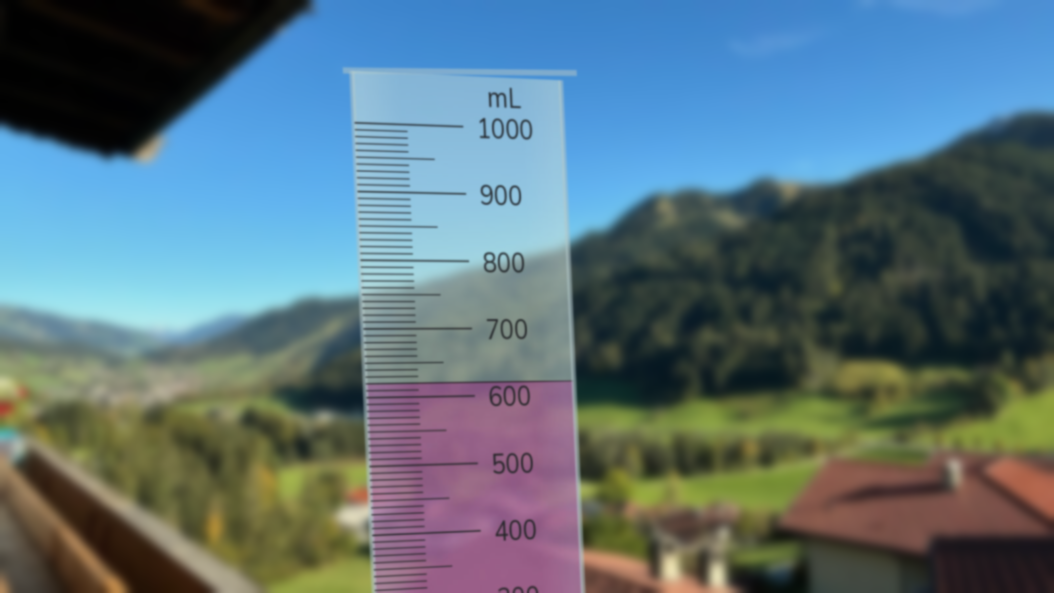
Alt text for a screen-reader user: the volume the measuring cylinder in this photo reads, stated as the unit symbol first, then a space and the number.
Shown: mL 620
